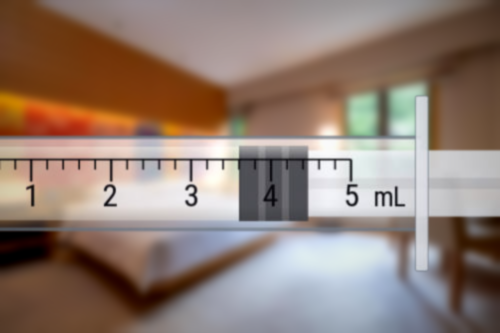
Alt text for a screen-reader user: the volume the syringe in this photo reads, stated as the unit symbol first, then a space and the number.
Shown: mL 3.6
